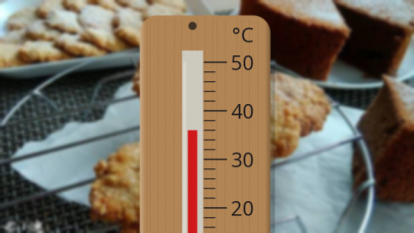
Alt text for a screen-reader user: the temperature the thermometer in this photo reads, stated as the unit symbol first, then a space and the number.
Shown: °C 36
